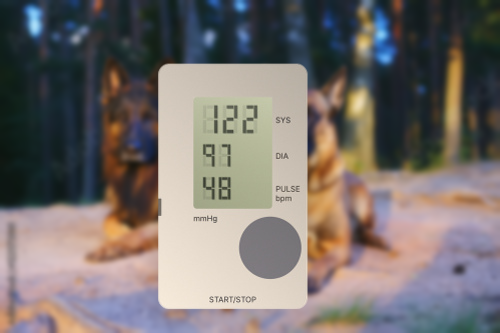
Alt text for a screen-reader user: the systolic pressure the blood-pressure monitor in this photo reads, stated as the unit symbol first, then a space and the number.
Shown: mmHg 122
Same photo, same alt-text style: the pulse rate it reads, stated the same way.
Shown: bpm 48
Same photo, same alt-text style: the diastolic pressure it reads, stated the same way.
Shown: mmHg 97
